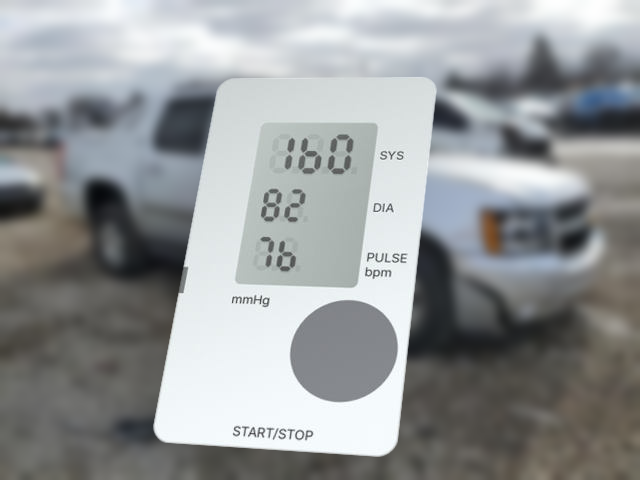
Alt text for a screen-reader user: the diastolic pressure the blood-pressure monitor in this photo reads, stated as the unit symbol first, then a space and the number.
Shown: mmHg 82
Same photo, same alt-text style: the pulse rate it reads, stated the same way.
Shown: bpm 76
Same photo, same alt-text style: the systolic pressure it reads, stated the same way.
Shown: mmHg 160
